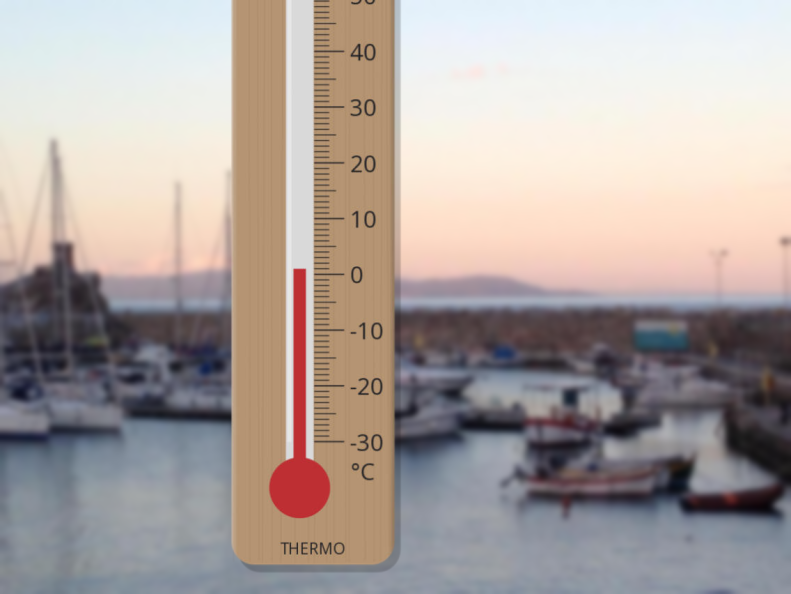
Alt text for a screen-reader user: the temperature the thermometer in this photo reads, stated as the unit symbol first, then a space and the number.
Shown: °C 1
